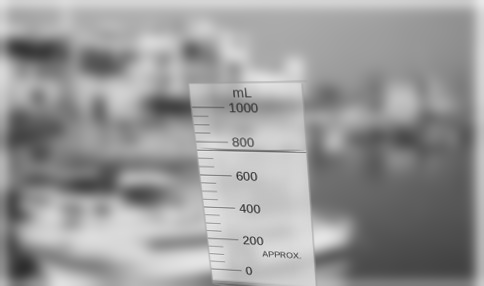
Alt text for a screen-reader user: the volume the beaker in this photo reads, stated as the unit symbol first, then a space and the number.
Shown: mL 750
